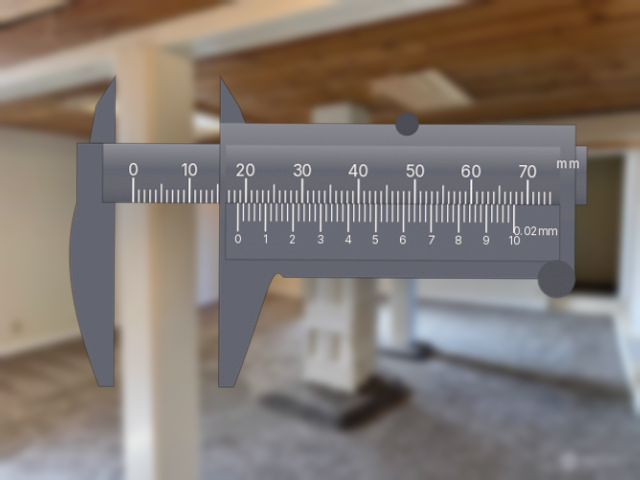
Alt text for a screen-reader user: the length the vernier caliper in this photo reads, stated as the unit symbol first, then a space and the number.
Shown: mm 18.6
